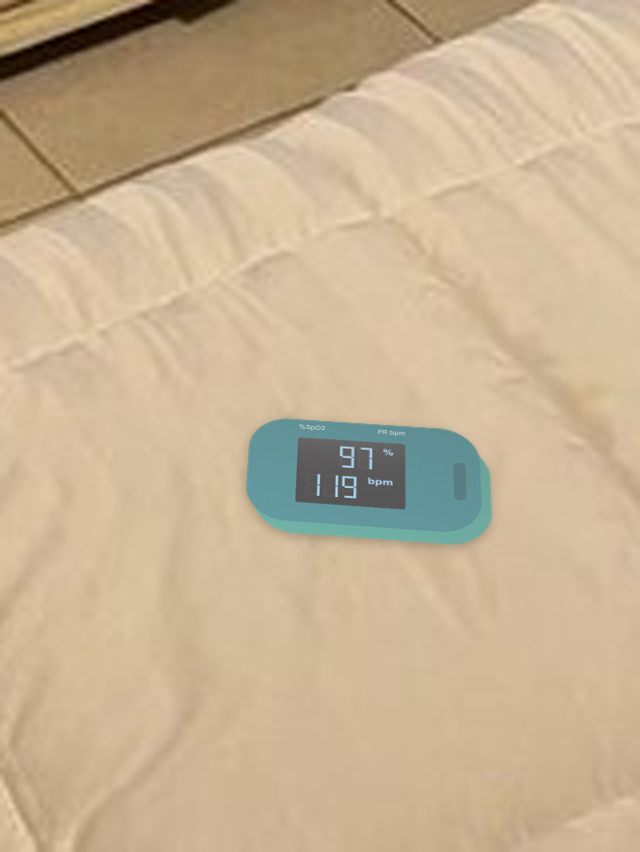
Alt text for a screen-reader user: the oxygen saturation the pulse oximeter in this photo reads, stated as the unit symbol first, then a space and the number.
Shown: % 97
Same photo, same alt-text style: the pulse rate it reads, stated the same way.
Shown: bpm 119
